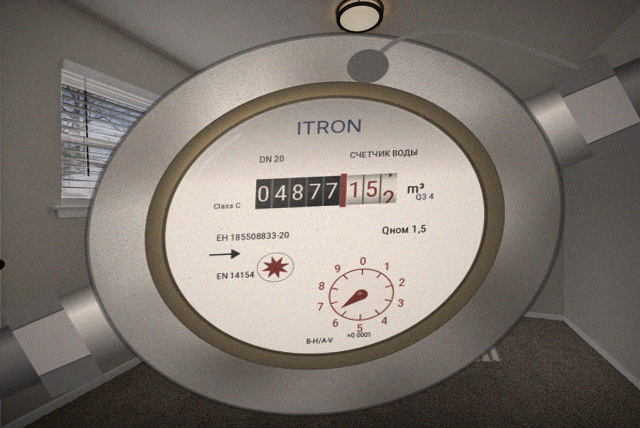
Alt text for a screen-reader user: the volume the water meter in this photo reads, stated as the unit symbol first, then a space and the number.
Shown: m³ 4877.1516
